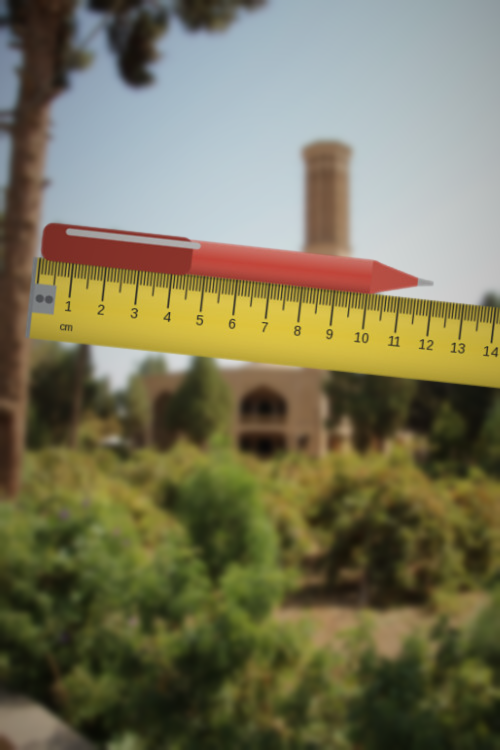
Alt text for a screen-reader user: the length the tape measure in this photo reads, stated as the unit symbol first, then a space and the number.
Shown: cm 12
